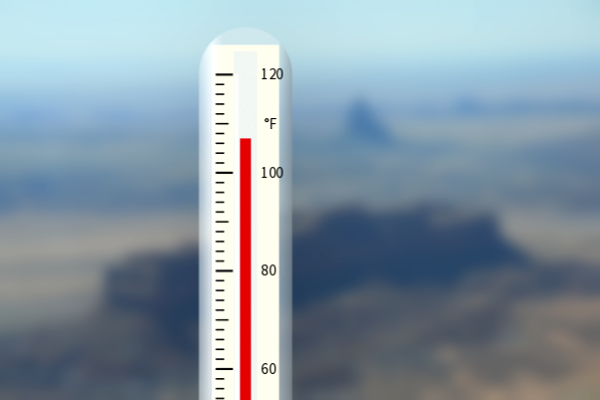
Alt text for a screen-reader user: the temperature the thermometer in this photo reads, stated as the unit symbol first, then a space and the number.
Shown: °F 107
